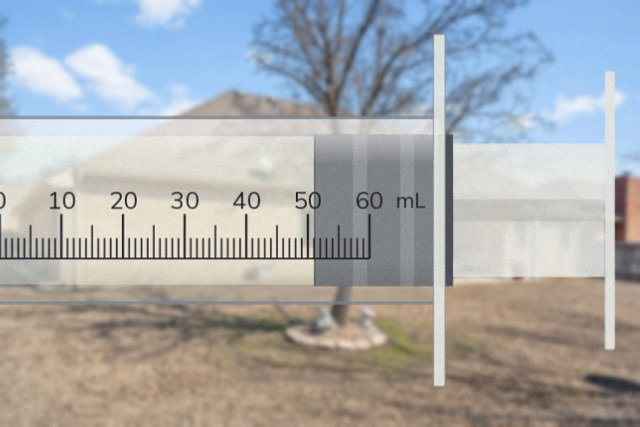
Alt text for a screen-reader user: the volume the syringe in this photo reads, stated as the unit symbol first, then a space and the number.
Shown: mL 51
